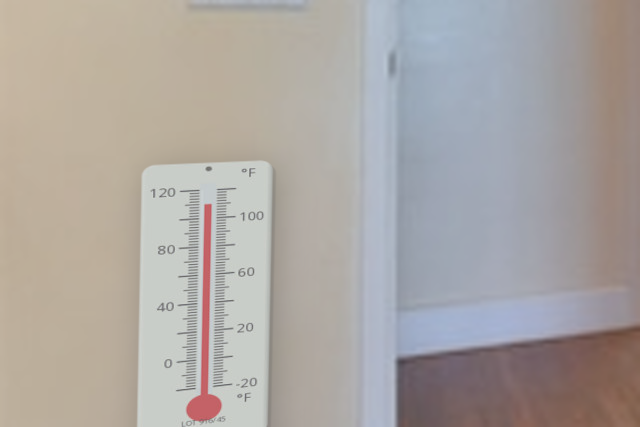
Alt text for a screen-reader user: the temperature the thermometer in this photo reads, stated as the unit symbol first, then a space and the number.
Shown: °F 110
